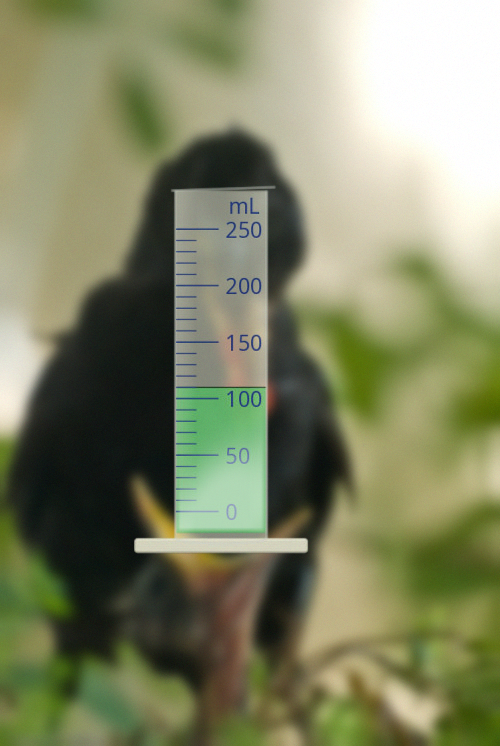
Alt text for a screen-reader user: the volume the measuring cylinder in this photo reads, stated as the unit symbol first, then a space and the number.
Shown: mL 110
